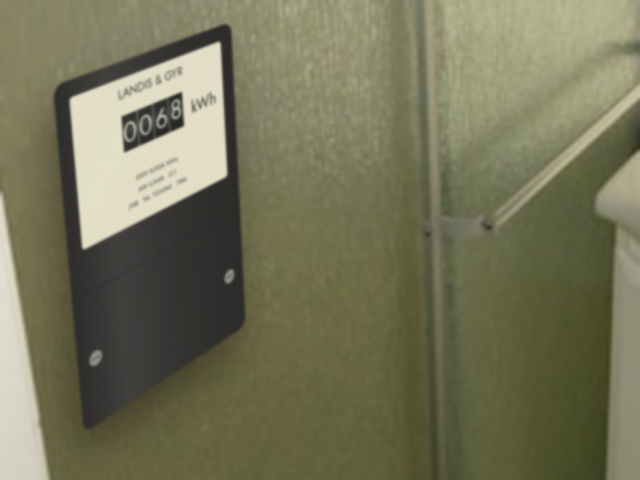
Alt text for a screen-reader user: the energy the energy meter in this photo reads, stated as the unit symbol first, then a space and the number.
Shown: kWh 68
